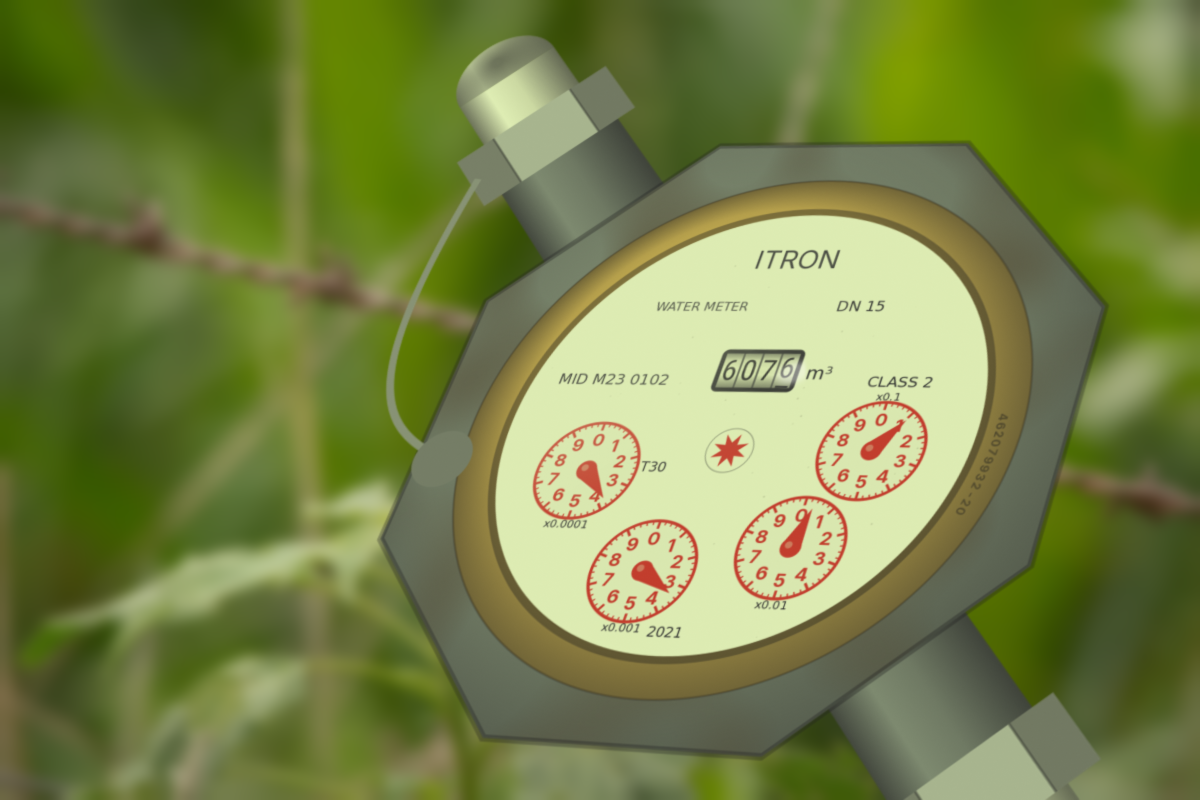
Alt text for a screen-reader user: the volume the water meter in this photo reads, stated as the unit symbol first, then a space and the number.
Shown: m³ 6076.1033
